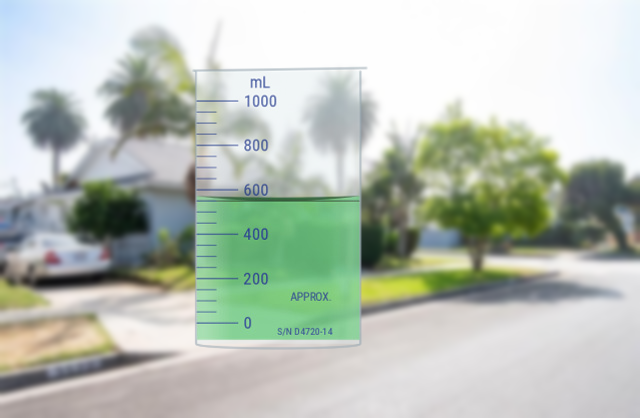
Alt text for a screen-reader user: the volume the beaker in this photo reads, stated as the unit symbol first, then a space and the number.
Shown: mL 550
